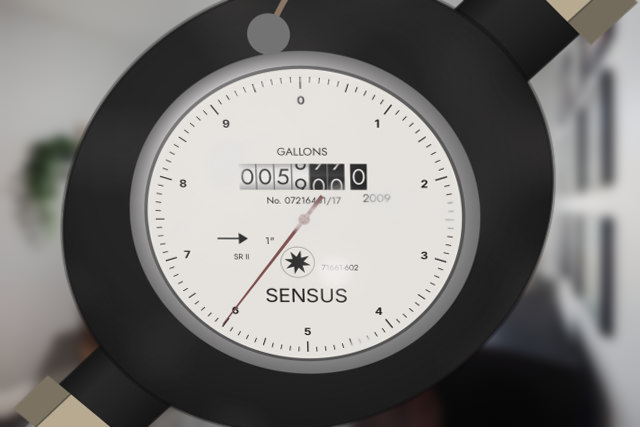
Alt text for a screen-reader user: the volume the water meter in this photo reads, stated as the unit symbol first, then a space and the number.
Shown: gal 58996.0
